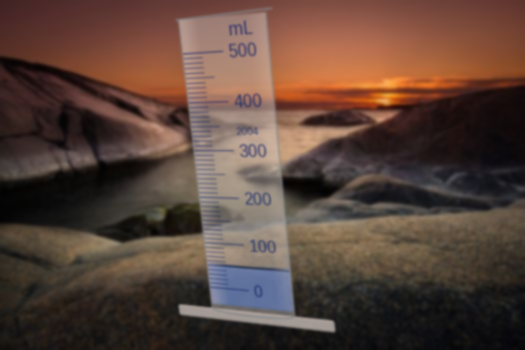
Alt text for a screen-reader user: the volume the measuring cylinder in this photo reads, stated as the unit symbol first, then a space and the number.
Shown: mL 50
